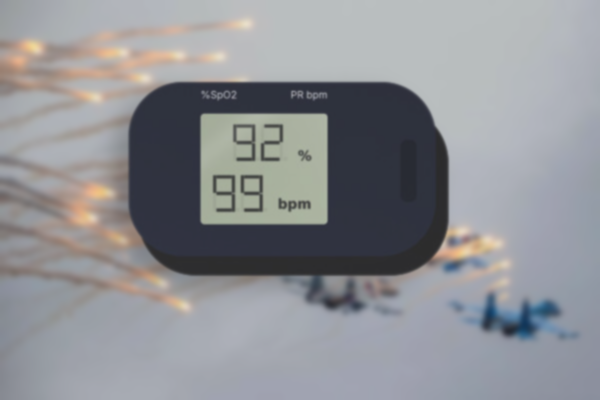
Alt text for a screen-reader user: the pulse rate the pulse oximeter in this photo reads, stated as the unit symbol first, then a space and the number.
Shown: bpm 99
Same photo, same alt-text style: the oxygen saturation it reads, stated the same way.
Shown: % 92
